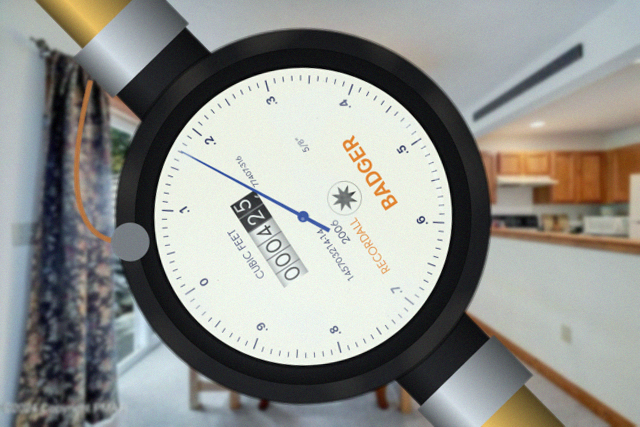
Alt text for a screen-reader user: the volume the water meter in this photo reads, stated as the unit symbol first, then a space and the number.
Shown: ft³ 425.17
